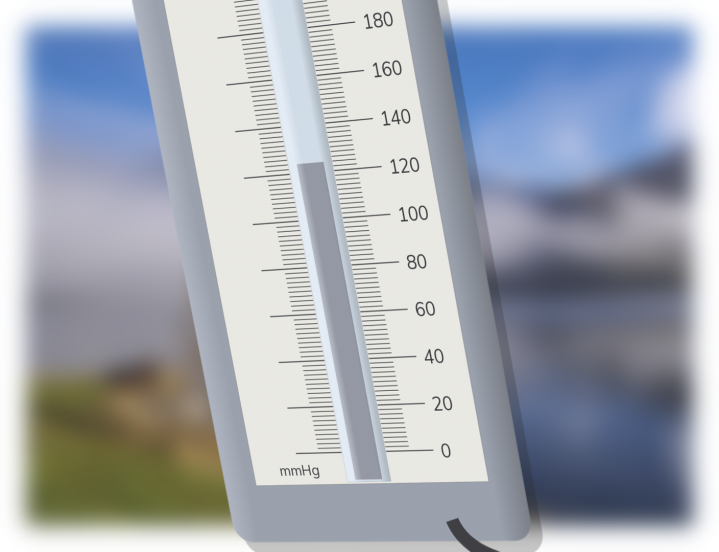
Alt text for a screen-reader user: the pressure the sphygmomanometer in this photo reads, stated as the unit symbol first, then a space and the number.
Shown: mmHg 124
